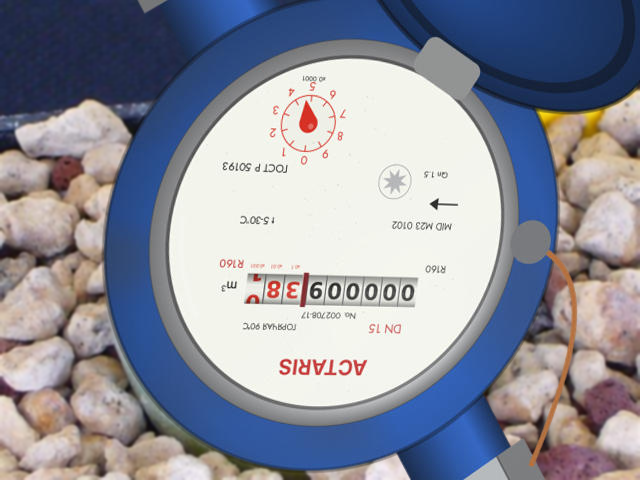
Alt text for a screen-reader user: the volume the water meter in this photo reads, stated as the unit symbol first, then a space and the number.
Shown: m³ 9.3804
